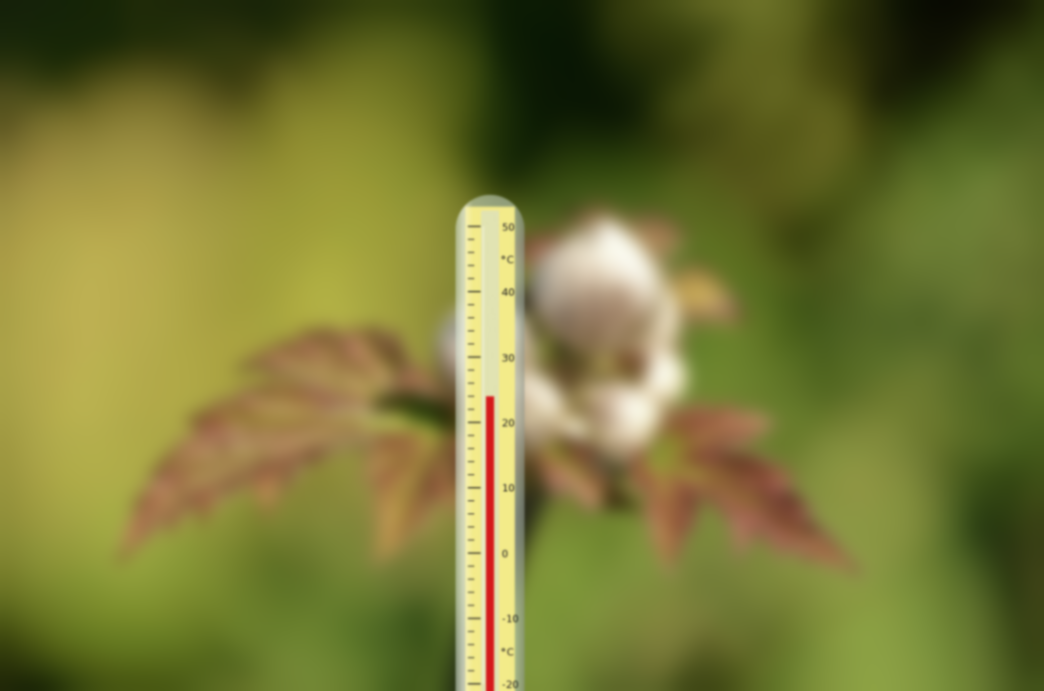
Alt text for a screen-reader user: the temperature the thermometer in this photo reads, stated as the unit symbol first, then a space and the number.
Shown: °C 24
